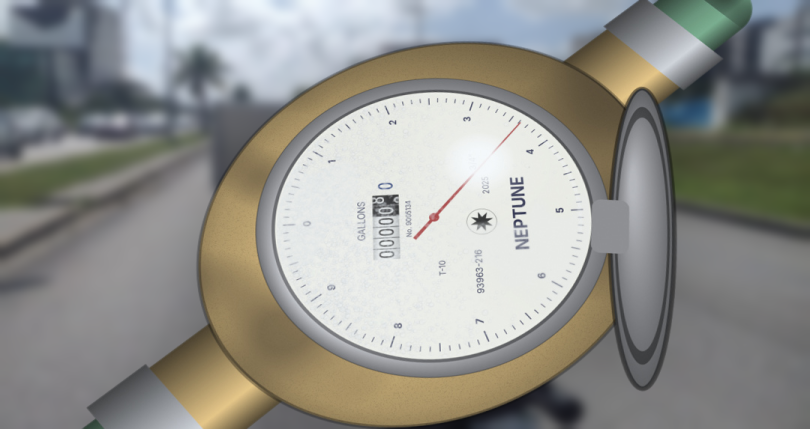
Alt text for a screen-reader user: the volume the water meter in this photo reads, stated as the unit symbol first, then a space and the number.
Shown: gal 83.6
